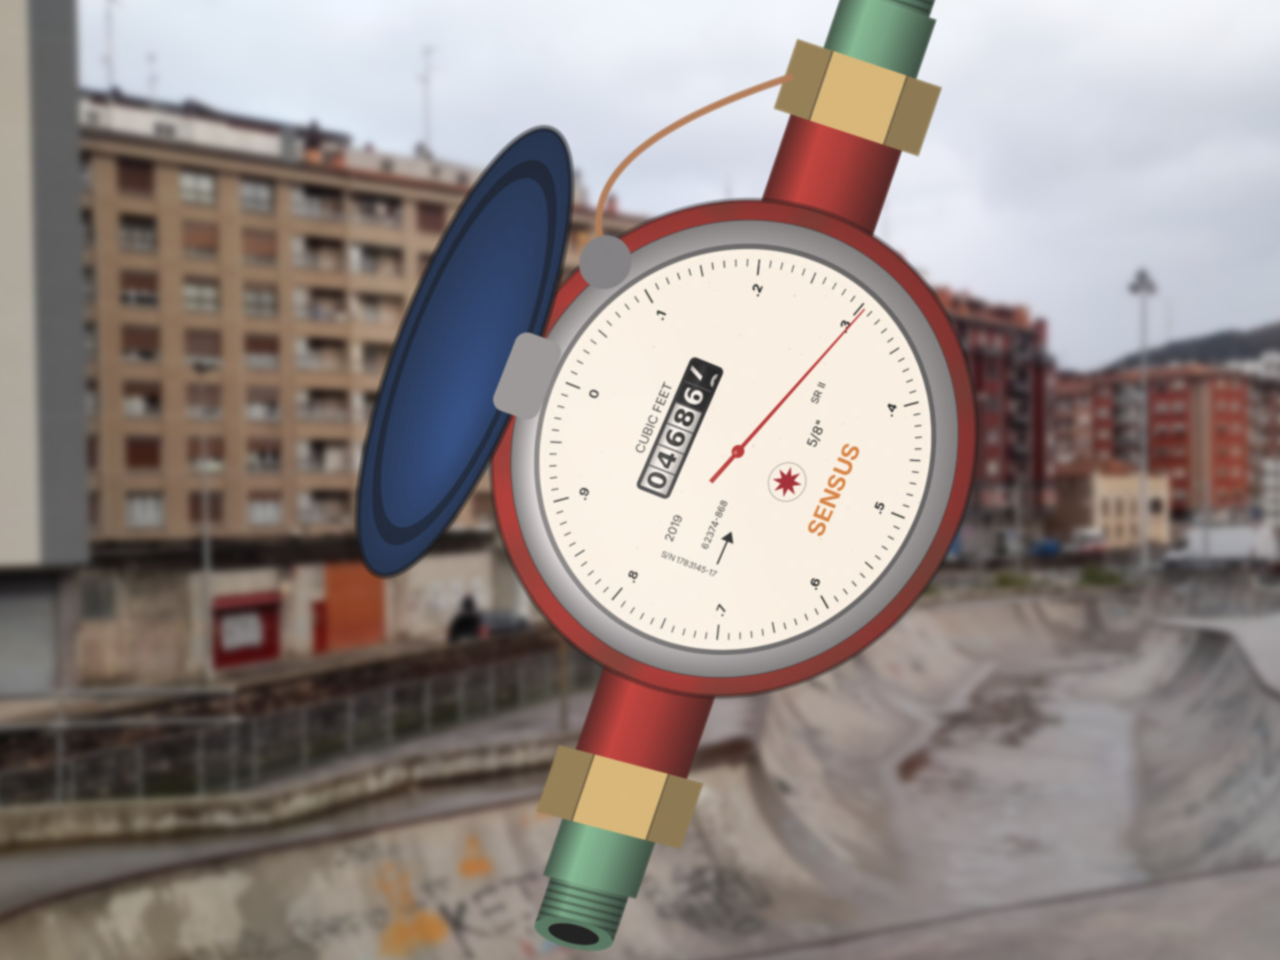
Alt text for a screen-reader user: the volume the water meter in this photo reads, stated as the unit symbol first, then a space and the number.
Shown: ft³ 46867.30
